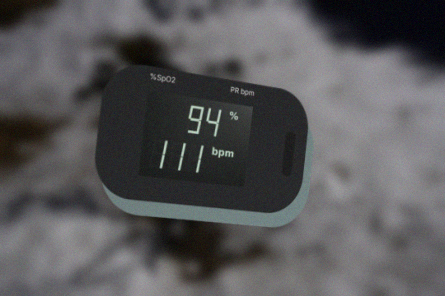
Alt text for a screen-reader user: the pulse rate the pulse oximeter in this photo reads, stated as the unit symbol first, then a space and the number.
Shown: bpm 111
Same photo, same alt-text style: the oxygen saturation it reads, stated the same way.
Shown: % 94
